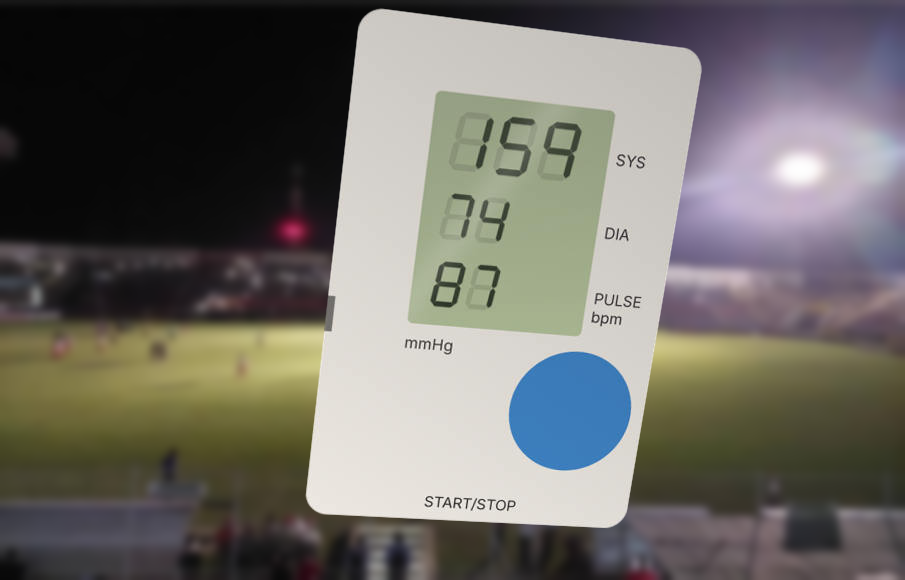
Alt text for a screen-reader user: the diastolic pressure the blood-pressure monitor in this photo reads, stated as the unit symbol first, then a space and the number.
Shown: mmHg 74
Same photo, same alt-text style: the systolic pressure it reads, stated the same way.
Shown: mmHg 159
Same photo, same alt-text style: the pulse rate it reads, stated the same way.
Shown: bpm 87
